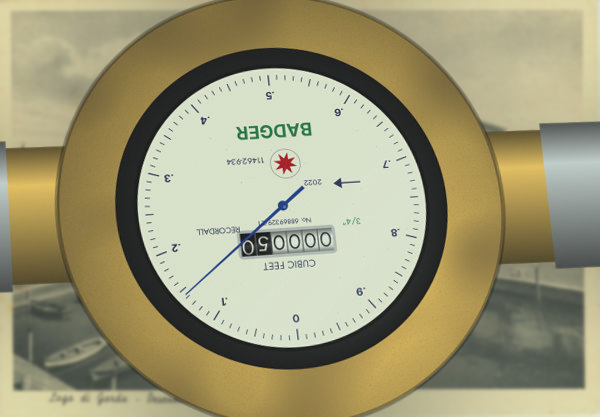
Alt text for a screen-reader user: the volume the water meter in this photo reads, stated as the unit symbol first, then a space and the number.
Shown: ft³ 50.14
